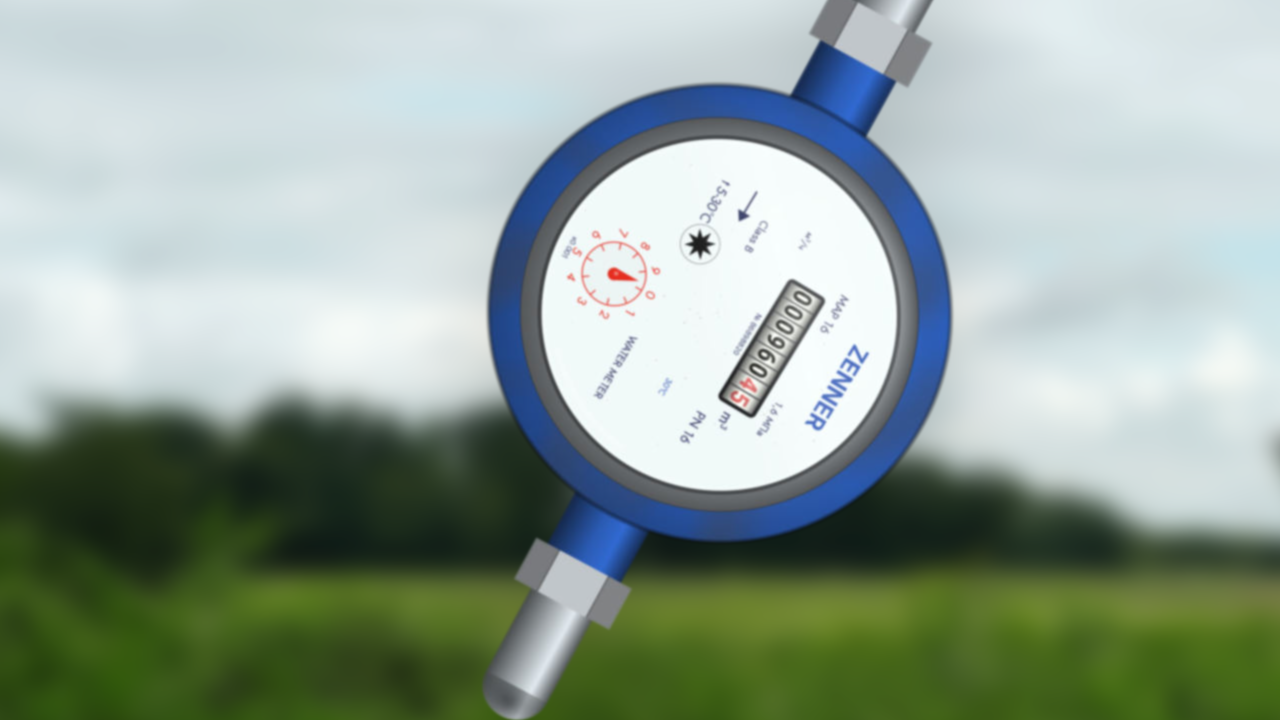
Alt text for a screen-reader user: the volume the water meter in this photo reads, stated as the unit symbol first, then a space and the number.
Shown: m³ 960.449
